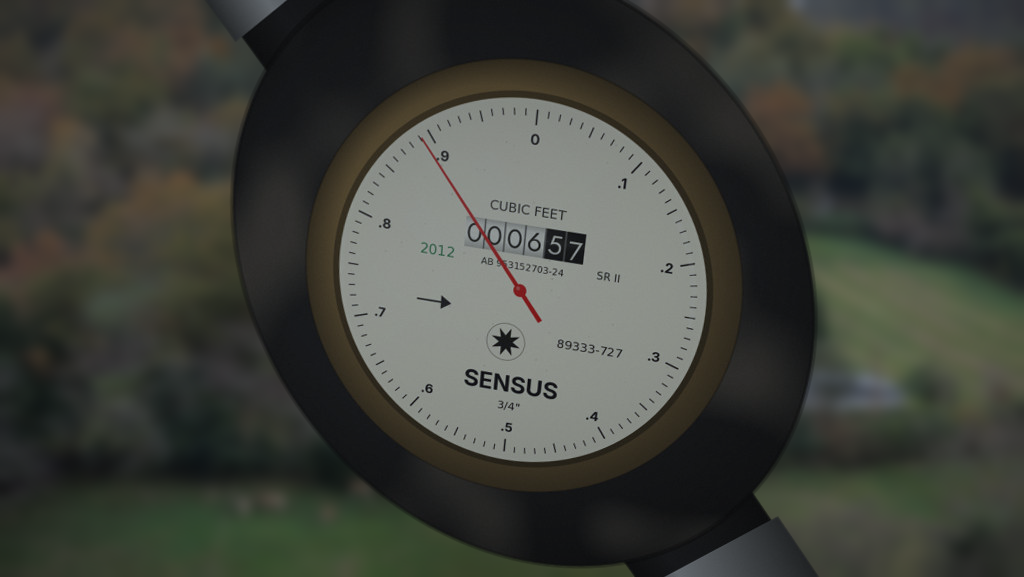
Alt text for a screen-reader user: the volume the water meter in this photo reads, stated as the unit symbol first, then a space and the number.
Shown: ft³ 656.89
